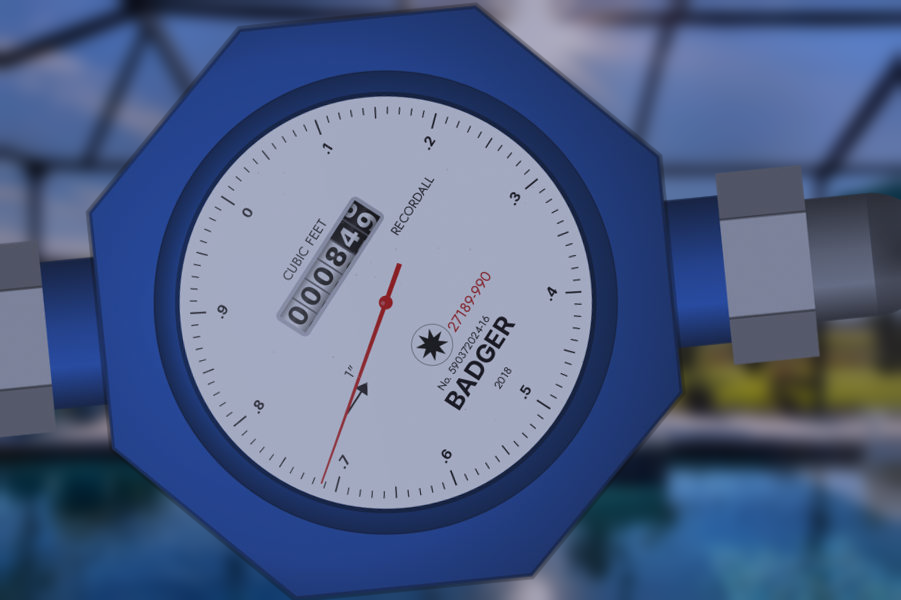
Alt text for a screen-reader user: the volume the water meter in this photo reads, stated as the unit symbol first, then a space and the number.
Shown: ft³ 848.71
